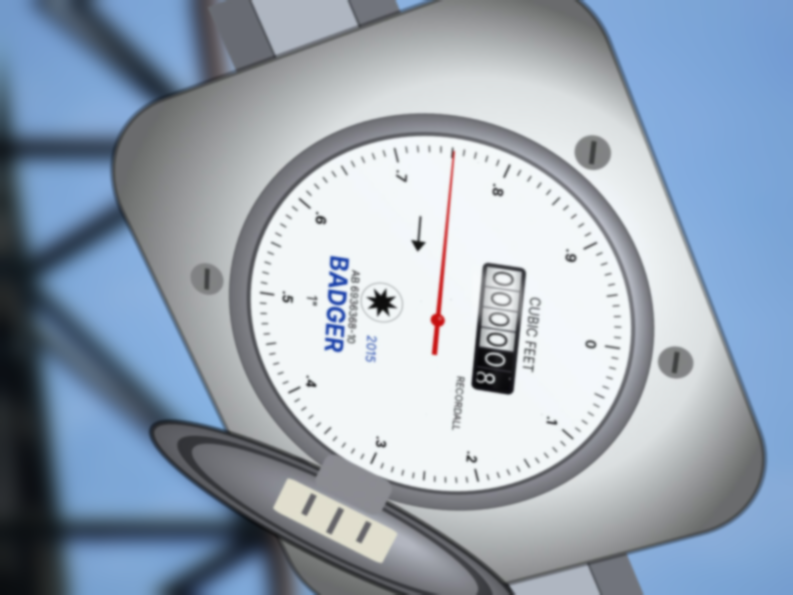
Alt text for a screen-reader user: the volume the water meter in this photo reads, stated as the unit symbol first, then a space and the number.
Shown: ft³ 7.75
